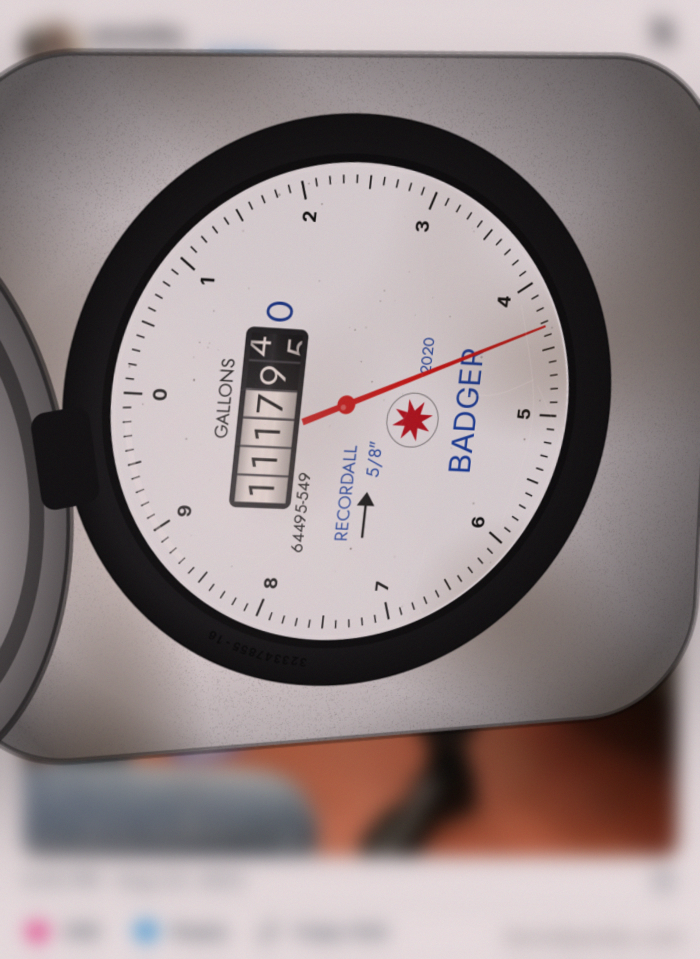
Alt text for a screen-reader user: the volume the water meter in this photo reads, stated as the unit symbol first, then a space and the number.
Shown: gal 1117944.3
